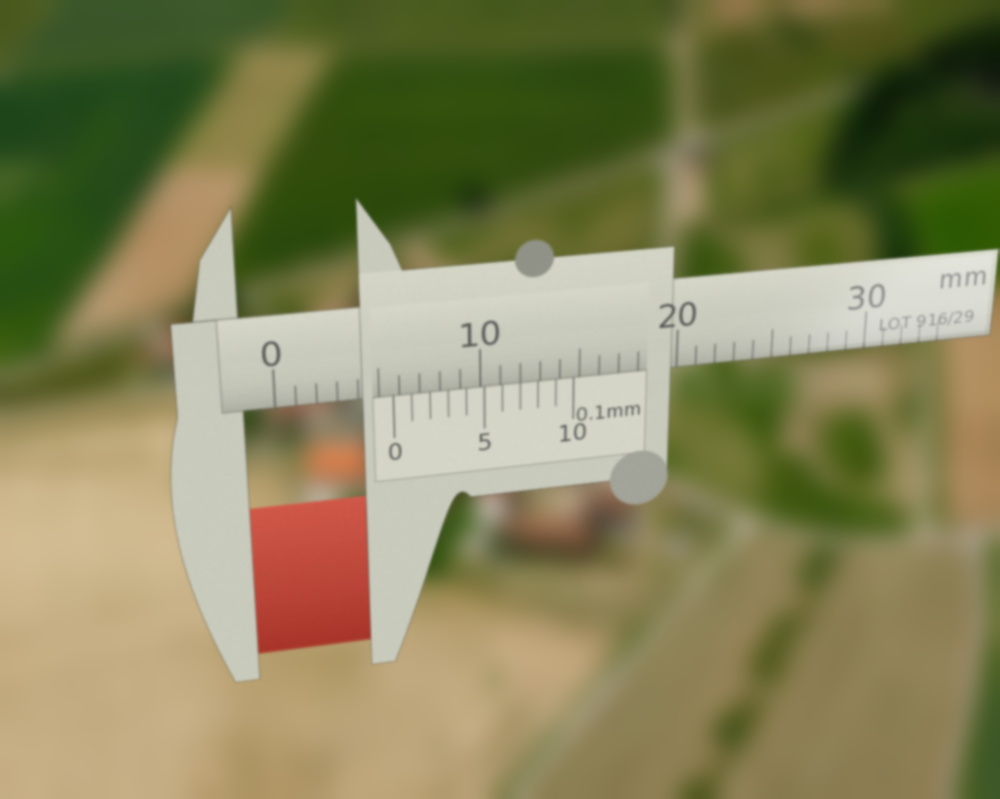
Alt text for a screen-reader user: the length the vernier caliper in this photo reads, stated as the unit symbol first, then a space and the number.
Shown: mm 5.7
